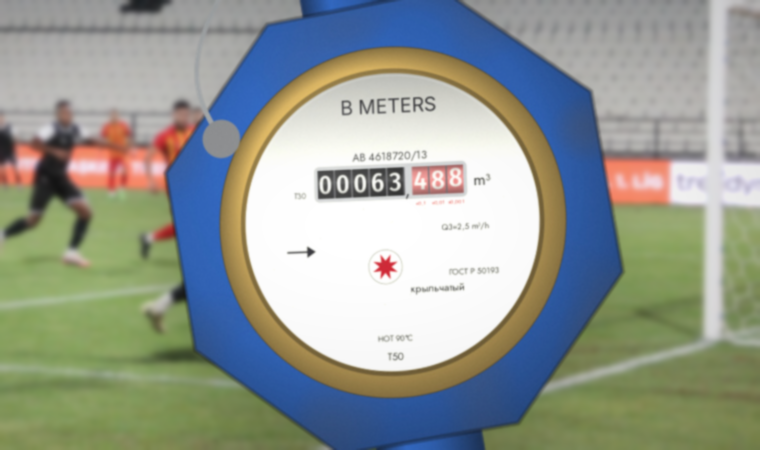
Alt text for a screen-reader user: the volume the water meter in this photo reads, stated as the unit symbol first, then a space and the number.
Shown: m³ 63.488
